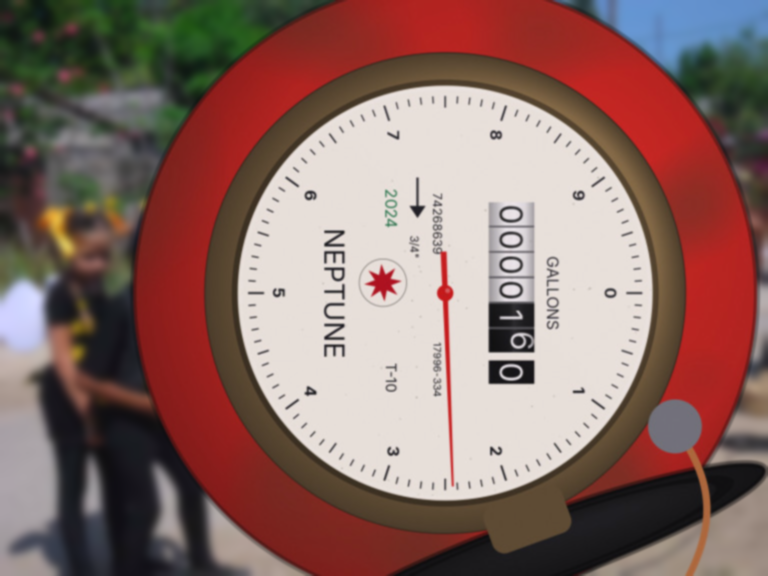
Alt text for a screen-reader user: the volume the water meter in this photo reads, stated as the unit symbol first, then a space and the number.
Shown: gal 162.4
